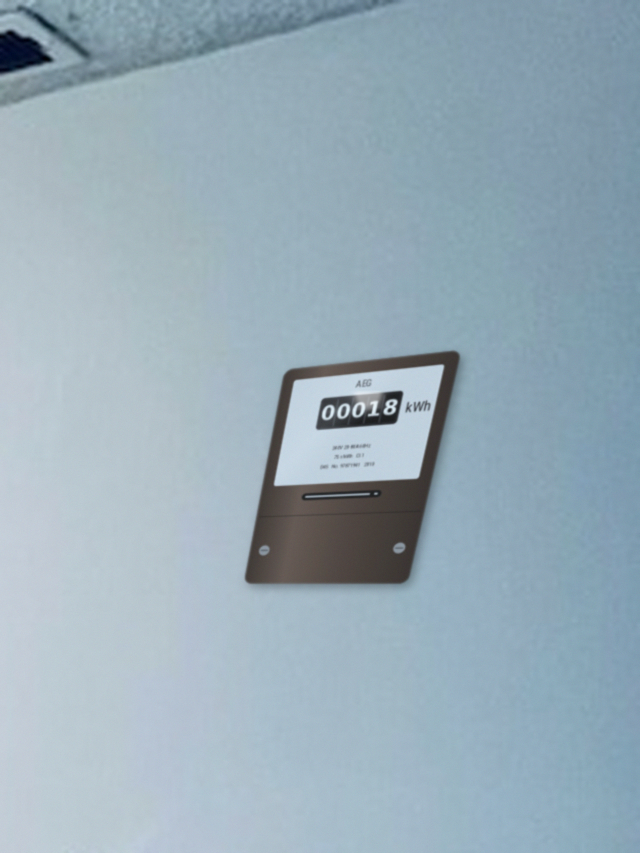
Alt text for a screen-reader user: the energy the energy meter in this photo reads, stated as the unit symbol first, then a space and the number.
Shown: kWh 18
